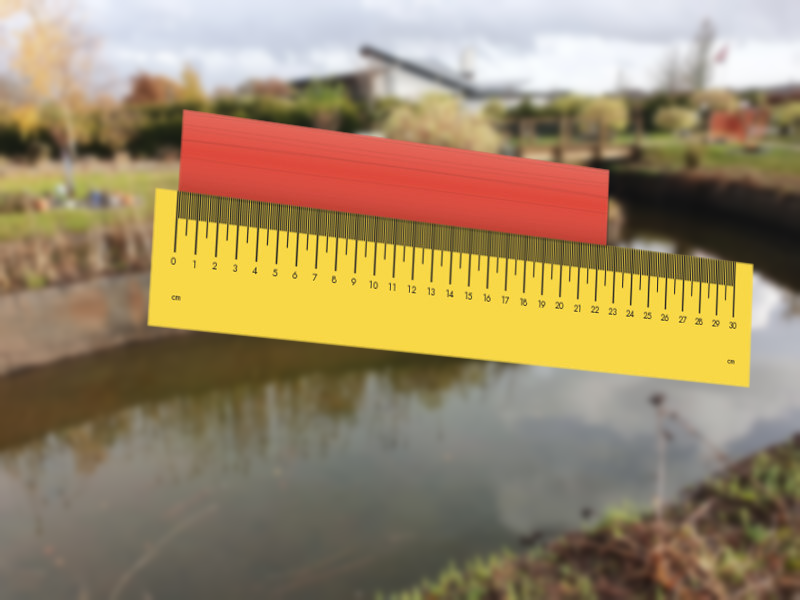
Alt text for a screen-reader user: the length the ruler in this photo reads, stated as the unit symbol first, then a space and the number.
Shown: cm 22.5
